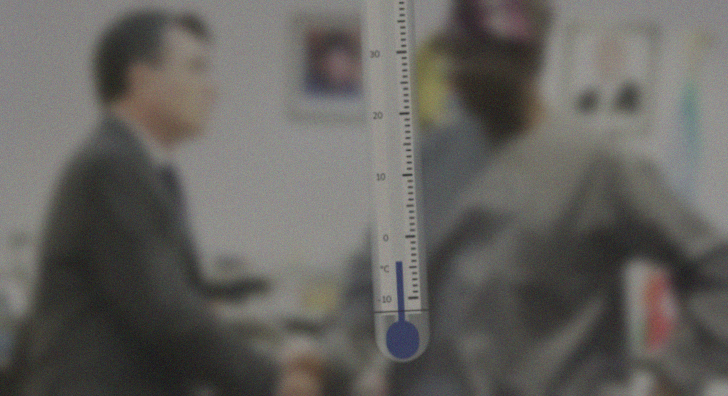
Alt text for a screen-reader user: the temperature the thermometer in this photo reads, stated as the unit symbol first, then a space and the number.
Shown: °C -4
